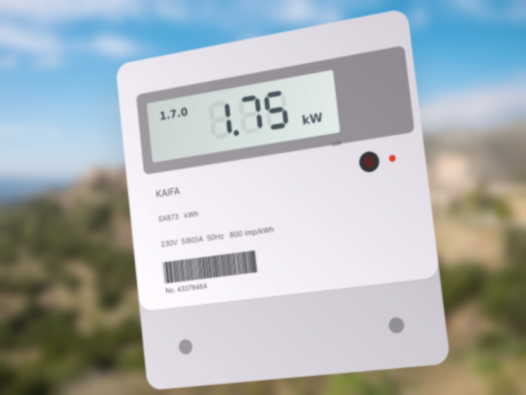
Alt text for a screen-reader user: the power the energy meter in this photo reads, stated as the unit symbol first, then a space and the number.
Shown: kW 1.75
